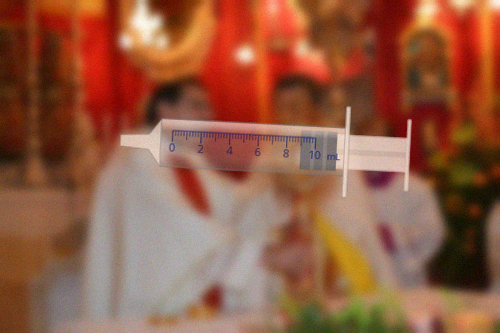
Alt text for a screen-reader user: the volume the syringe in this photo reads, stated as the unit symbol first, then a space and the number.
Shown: mL 9
